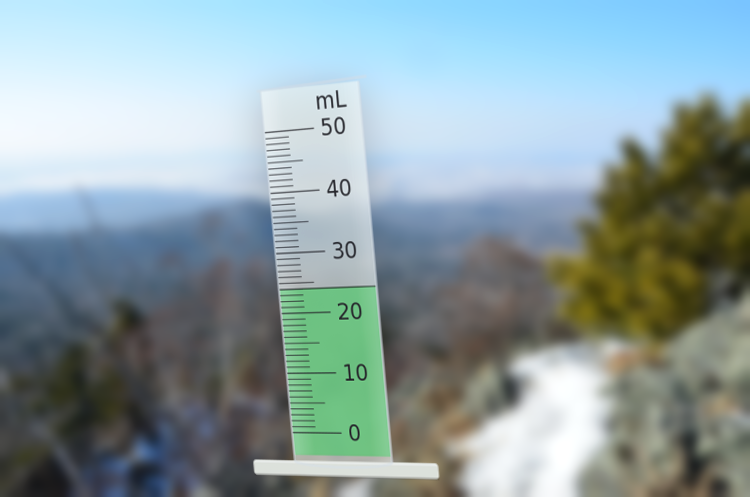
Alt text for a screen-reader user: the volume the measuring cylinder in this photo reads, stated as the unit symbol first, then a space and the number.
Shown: mL 24
